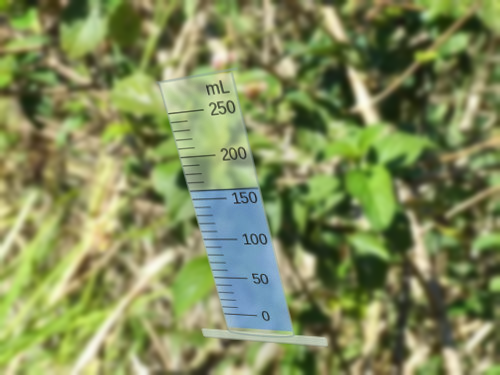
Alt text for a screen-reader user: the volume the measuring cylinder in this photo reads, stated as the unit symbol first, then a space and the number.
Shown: mL 160
